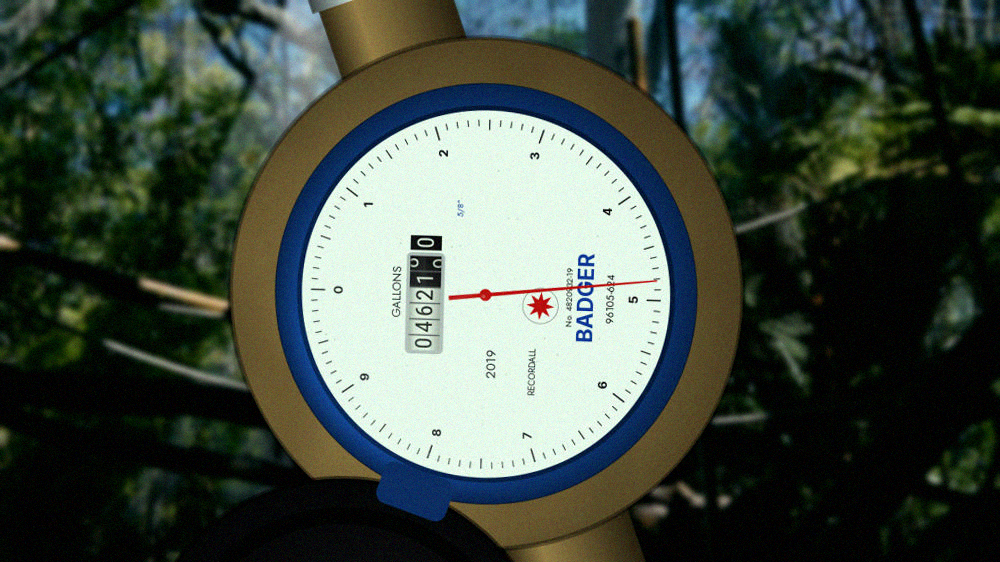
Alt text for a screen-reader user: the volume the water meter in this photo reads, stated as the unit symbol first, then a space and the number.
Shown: gal 462184.8
